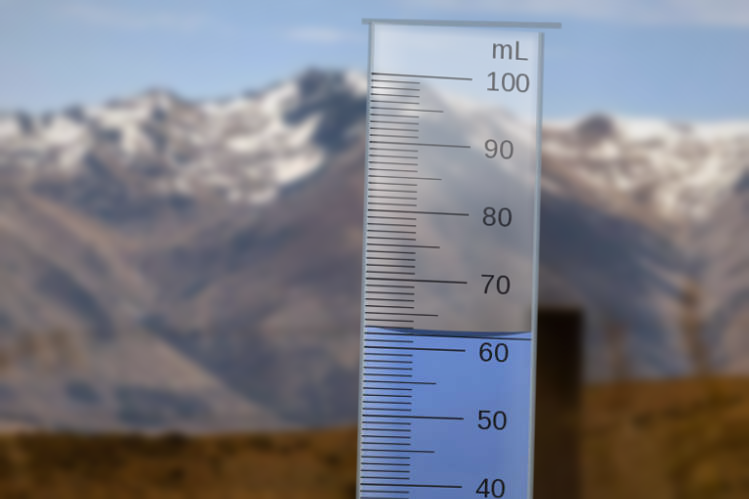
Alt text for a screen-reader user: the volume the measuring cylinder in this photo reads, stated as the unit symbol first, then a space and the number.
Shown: mL 62
